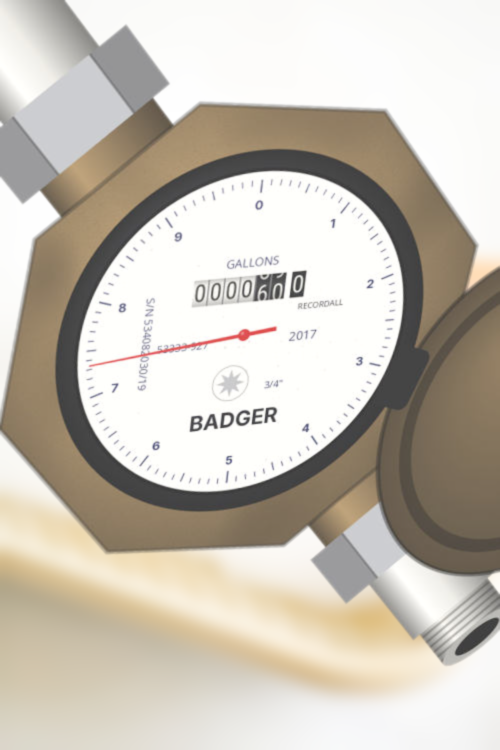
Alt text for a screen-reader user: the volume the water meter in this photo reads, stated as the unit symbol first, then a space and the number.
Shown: gal 597.3
